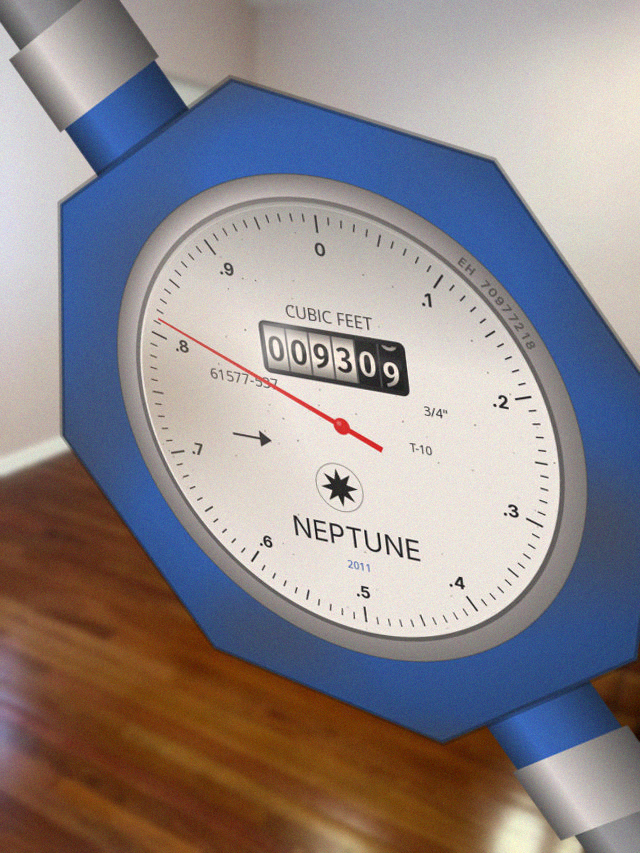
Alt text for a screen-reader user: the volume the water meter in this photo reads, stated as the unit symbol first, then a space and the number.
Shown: ft³ 9308.81
